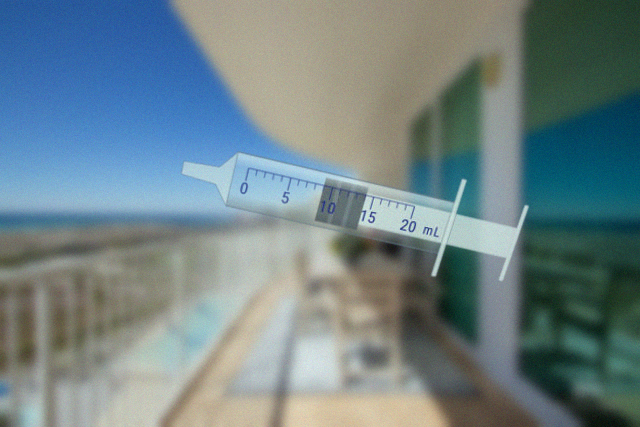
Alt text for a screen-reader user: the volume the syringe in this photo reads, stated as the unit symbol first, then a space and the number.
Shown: mL 9
